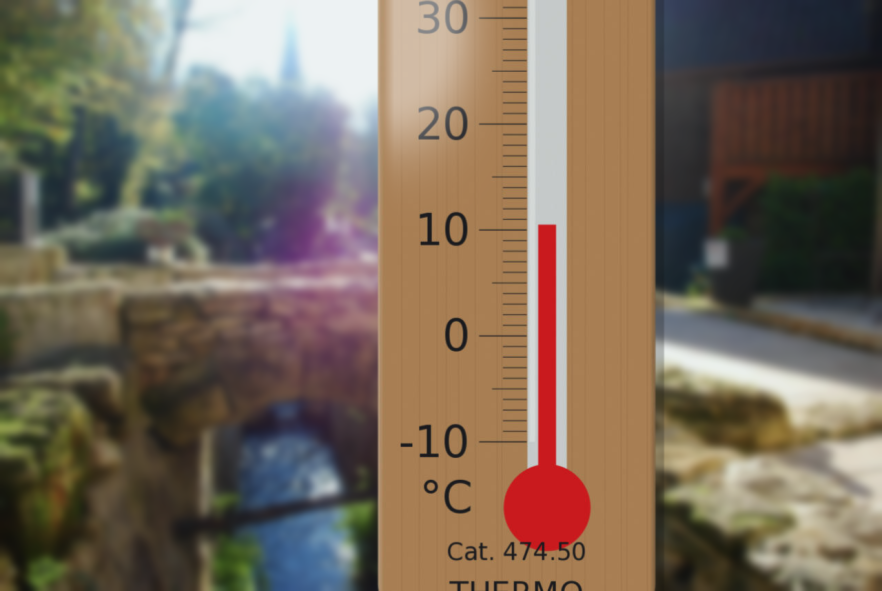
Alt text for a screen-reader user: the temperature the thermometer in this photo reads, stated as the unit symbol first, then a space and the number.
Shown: °C 10.5
